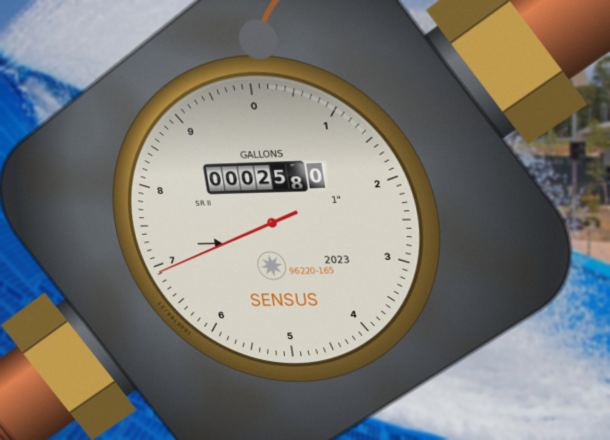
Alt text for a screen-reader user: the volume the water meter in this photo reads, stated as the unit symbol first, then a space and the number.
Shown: gal 2576.9
